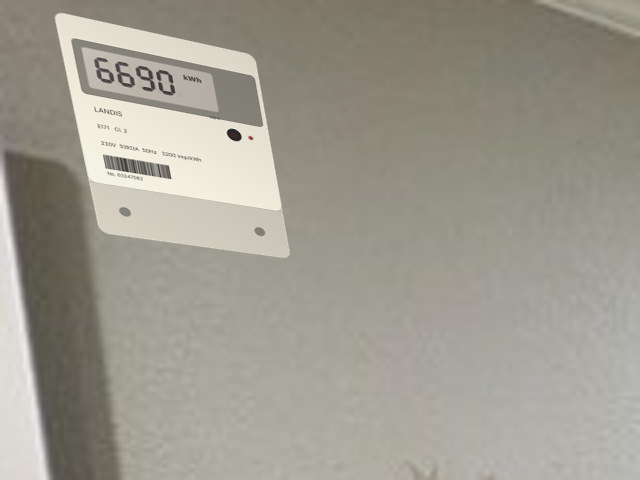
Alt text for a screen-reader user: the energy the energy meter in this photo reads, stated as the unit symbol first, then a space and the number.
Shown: kWh 6690
